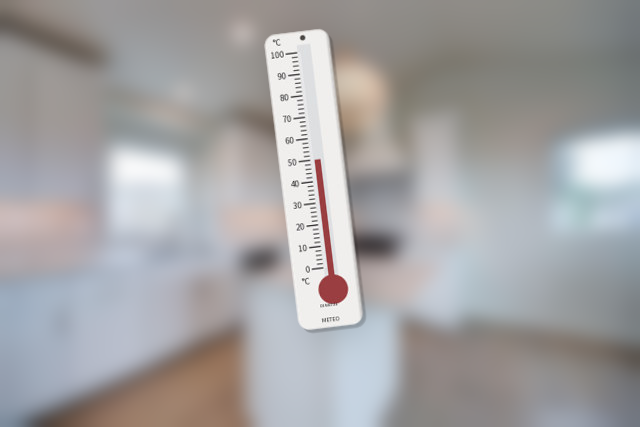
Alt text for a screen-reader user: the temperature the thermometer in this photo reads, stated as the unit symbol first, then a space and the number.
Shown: °C 50
